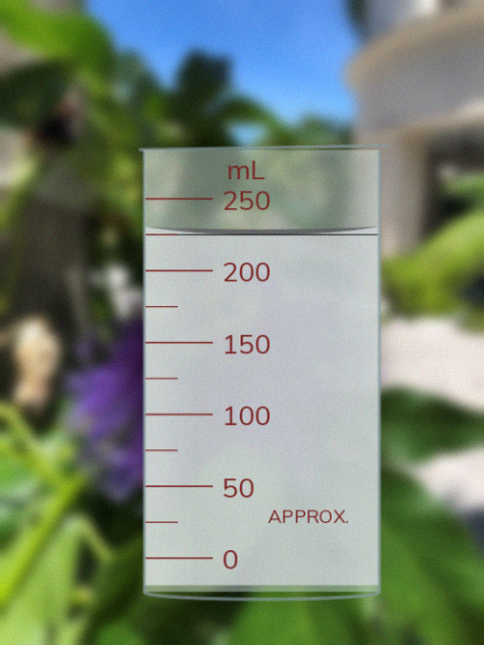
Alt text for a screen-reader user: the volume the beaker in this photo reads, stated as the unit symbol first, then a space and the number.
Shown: mL 225
